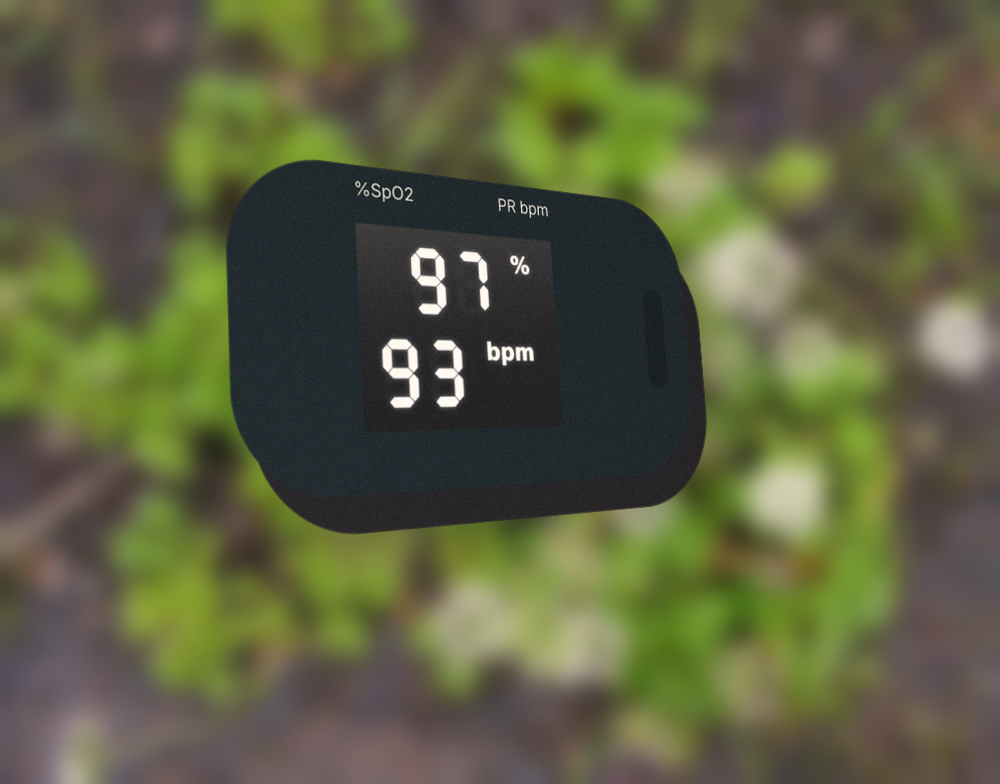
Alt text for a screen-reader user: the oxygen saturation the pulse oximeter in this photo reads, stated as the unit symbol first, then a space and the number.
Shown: % 97
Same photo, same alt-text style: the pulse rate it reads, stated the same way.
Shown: bpm 93
